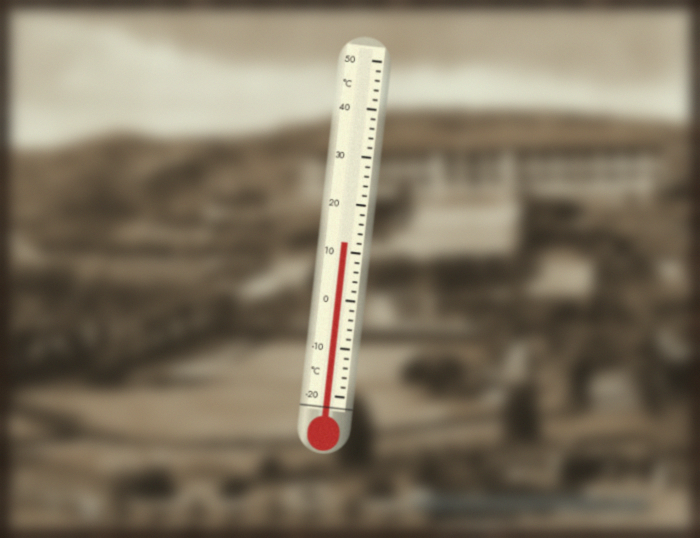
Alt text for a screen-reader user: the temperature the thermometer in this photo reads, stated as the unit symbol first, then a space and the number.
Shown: °C 12
